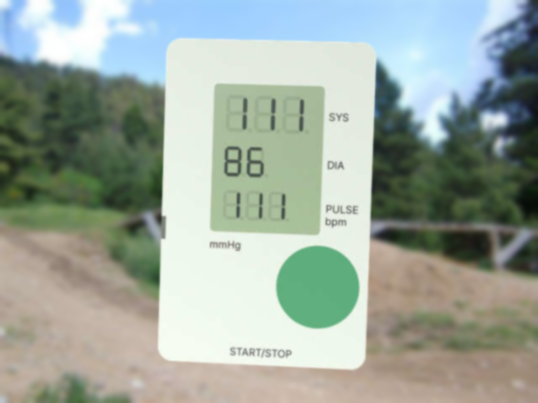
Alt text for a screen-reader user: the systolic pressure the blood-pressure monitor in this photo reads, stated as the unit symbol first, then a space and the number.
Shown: mmHg 111
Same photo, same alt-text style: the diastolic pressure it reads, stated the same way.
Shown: mmHg 86
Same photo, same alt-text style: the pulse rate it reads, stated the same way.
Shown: bpm 111
